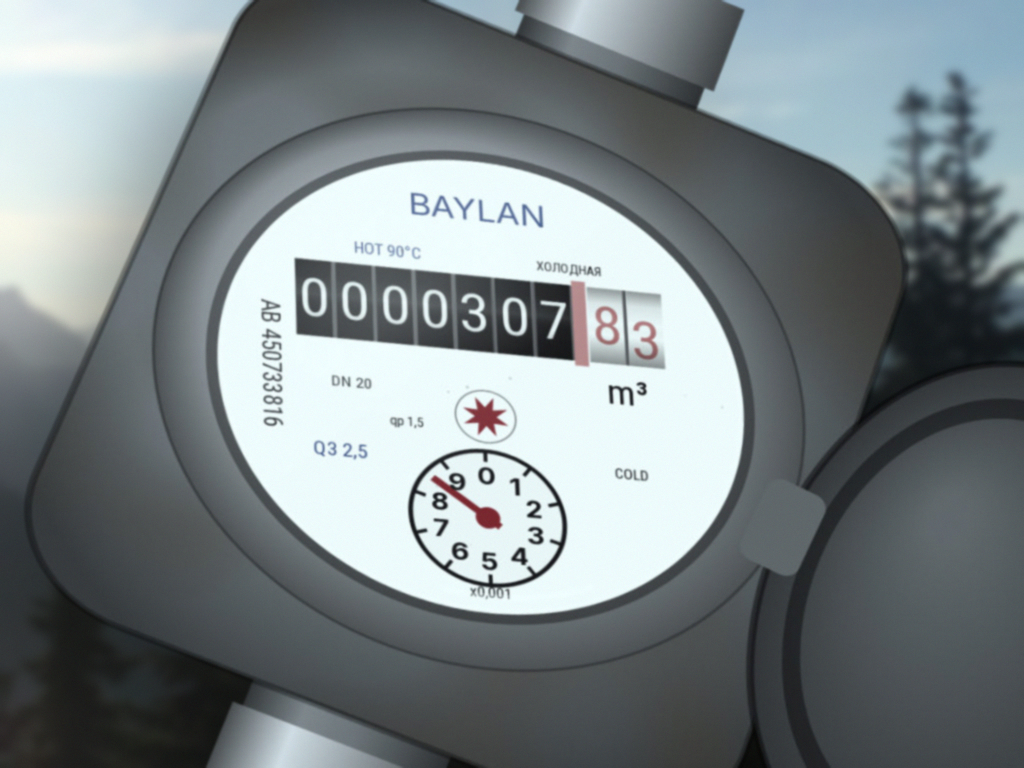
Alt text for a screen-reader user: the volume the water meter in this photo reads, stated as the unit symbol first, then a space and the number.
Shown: m³ 307.828
